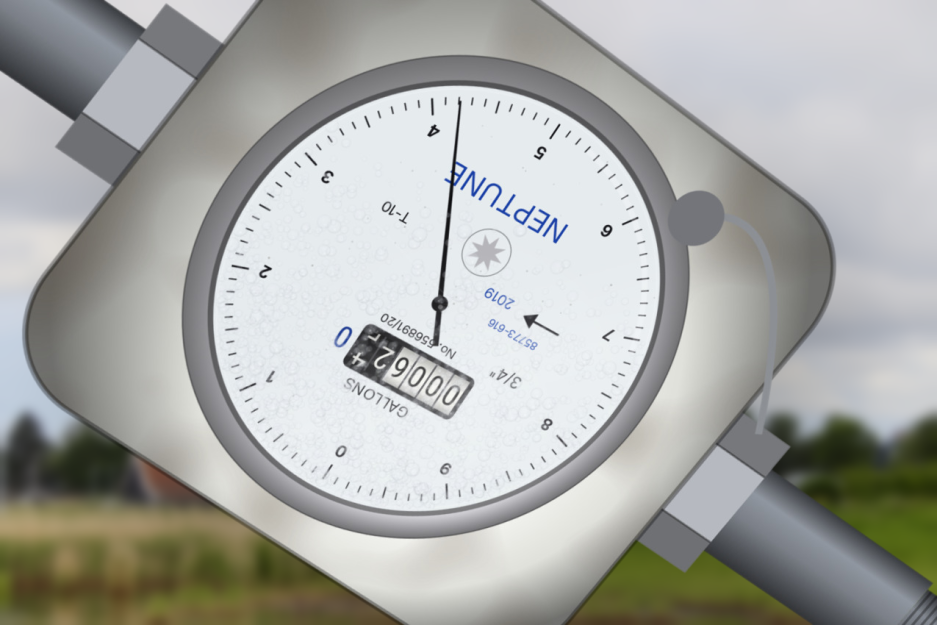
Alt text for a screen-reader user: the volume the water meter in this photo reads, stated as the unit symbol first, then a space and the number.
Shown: gal 6244.2
